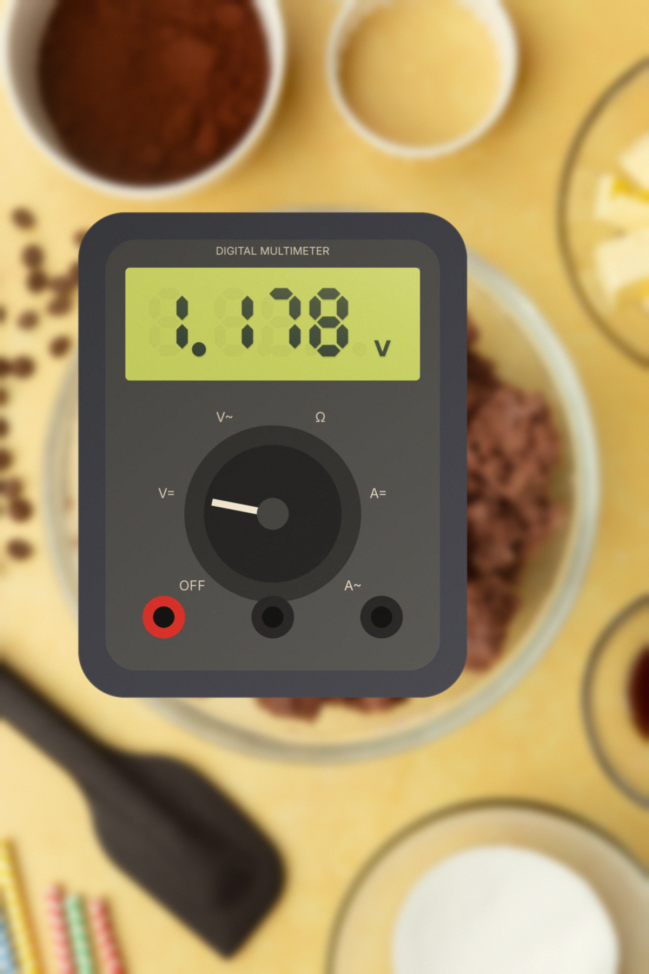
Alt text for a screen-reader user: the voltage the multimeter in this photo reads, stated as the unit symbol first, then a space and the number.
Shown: V 1.178
